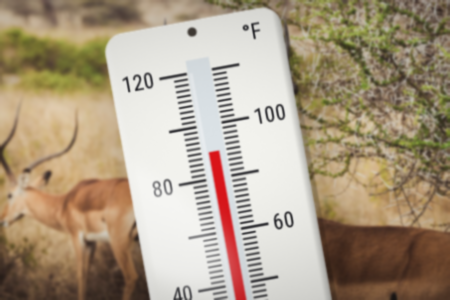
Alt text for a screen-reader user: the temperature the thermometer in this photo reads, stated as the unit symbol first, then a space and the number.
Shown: °F 90
